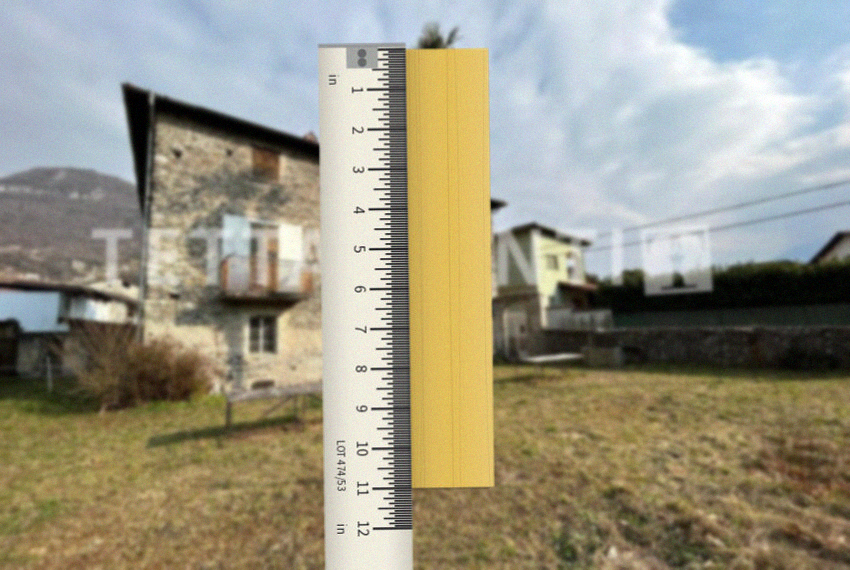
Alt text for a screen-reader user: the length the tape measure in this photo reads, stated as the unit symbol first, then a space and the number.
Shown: in 11
